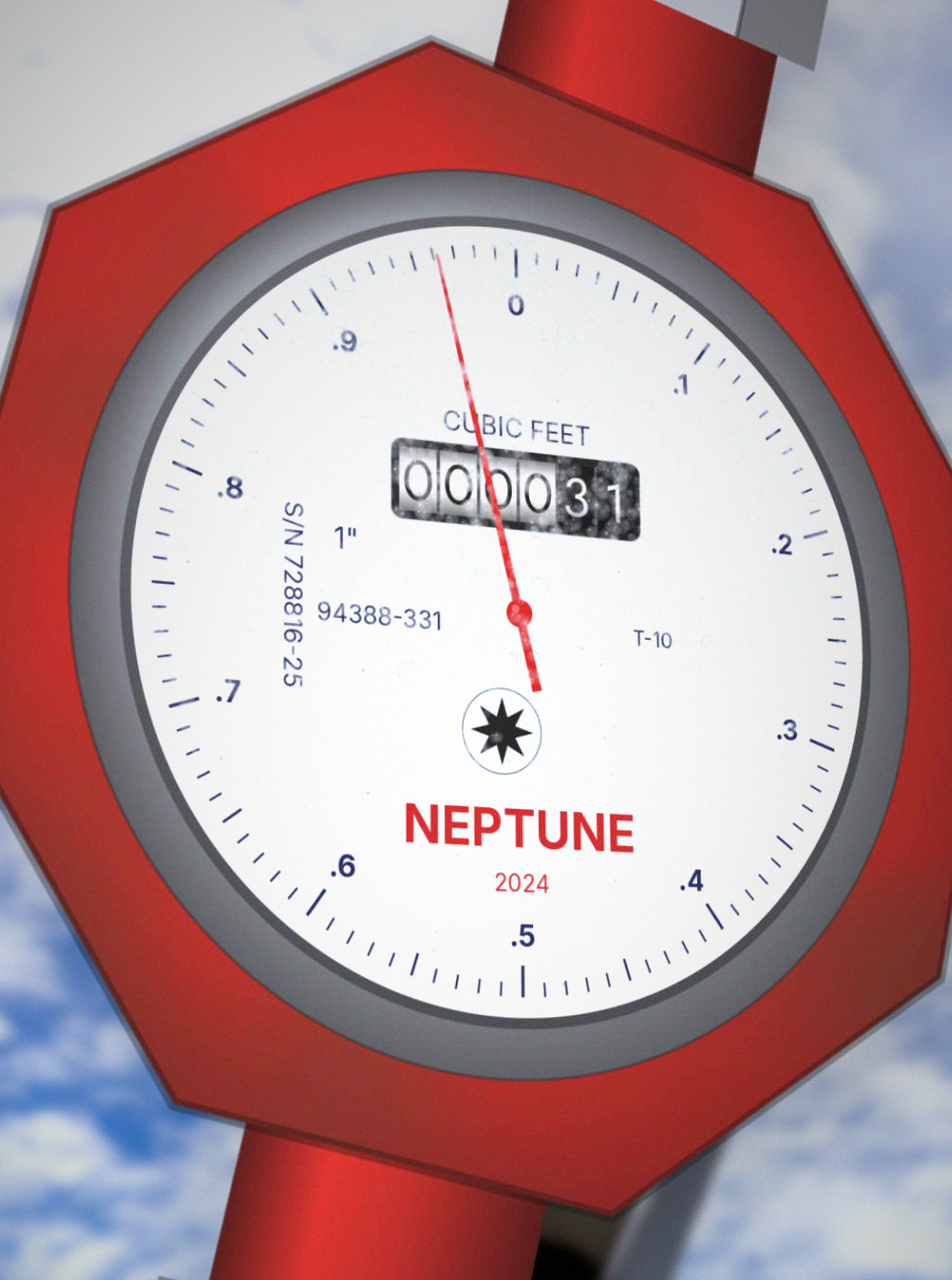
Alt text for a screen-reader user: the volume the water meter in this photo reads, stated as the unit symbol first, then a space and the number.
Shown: ft³ 30.96
